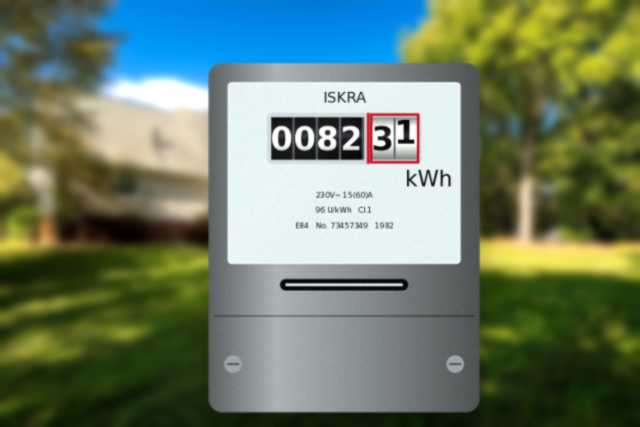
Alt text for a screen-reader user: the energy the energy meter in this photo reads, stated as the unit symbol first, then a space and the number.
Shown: kWh 82.31
